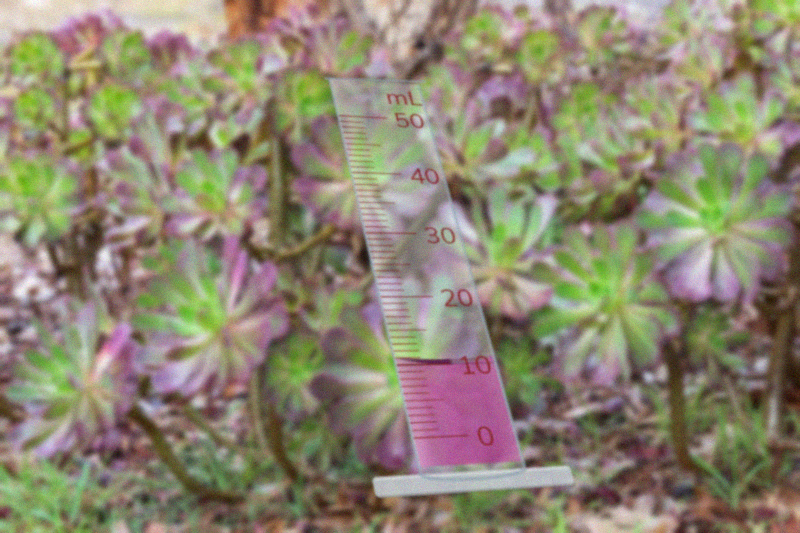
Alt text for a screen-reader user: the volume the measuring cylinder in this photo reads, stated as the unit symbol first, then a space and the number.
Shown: mL 10
